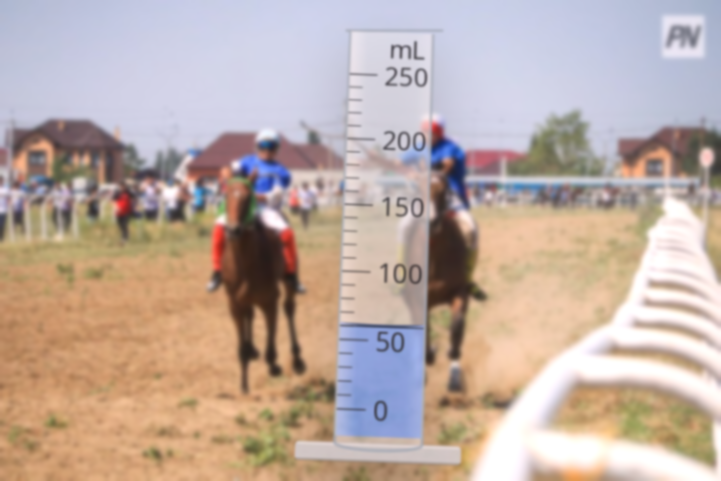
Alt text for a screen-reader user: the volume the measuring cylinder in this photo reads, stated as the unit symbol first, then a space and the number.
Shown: mL 60
